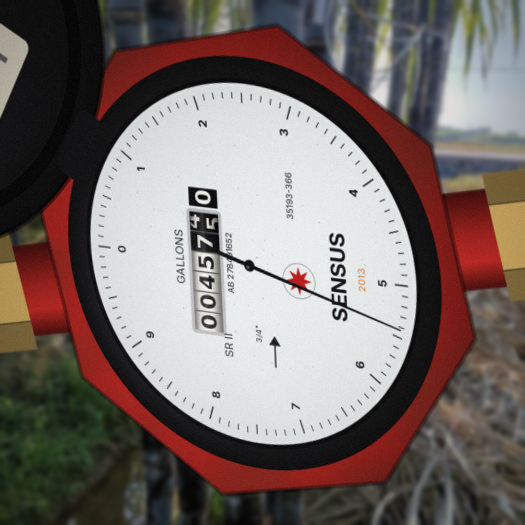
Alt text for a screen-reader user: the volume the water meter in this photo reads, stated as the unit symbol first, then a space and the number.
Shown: gal 45745.4
